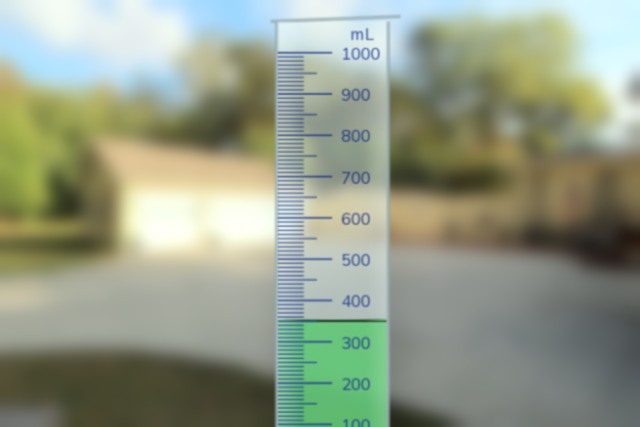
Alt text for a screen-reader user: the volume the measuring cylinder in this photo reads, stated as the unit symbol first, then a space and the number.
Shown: mL 350
